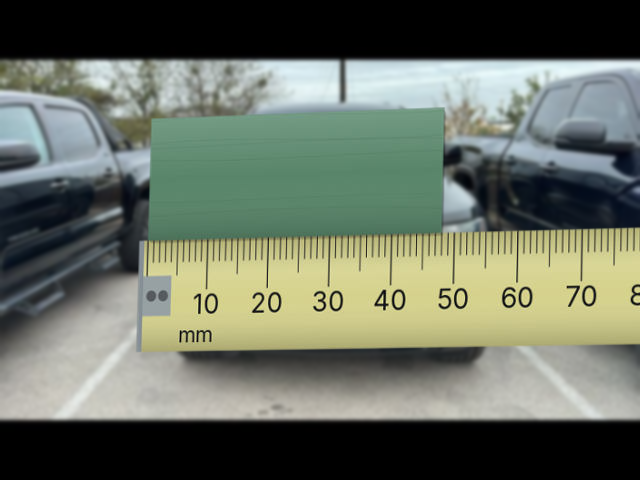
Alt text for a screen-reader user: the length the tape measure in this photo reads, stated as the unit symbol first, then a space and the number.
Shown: mm 48
